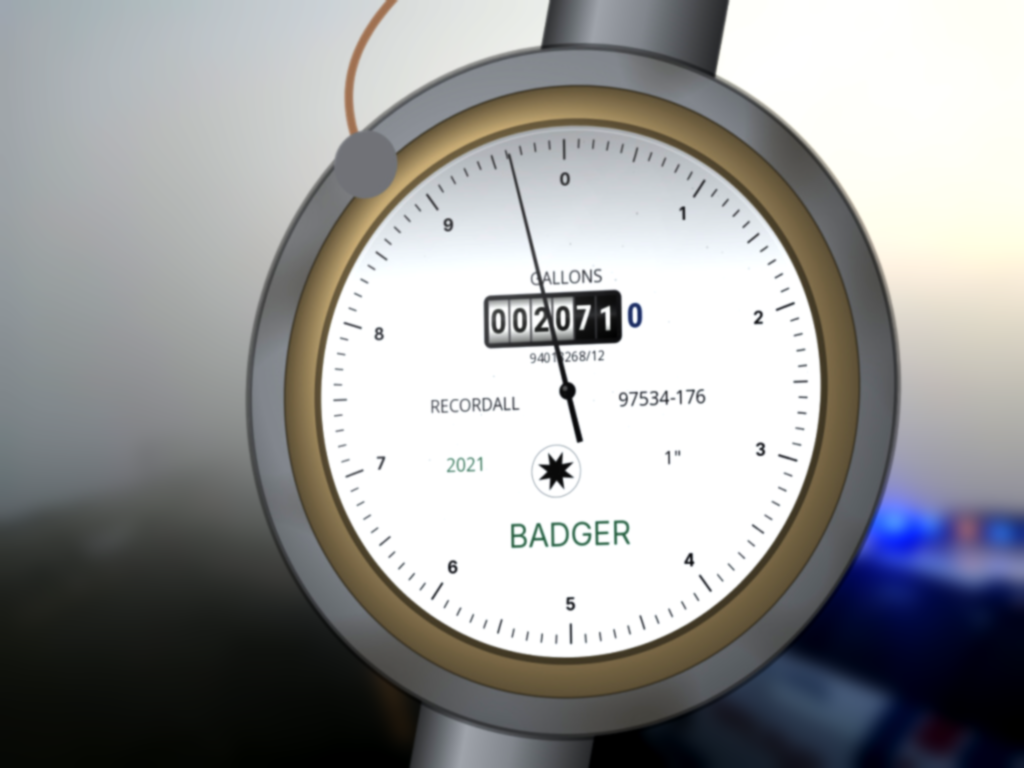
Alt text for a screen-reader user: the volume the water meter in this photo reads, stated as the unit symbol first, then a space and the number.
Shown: gal 20709.6
